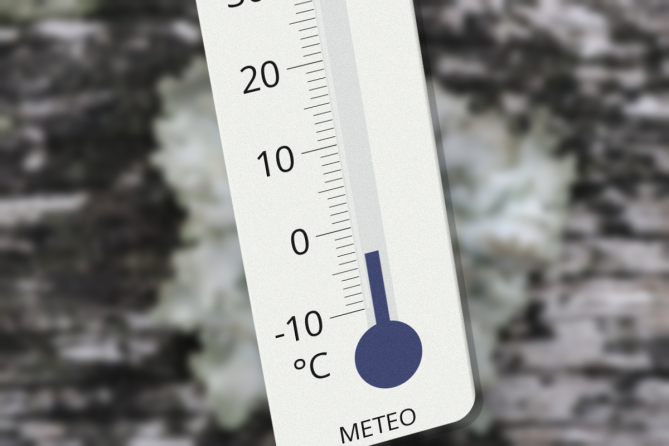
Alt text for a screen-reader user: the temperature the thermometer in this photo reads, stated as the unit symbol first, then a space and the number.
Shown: °C -3.5
